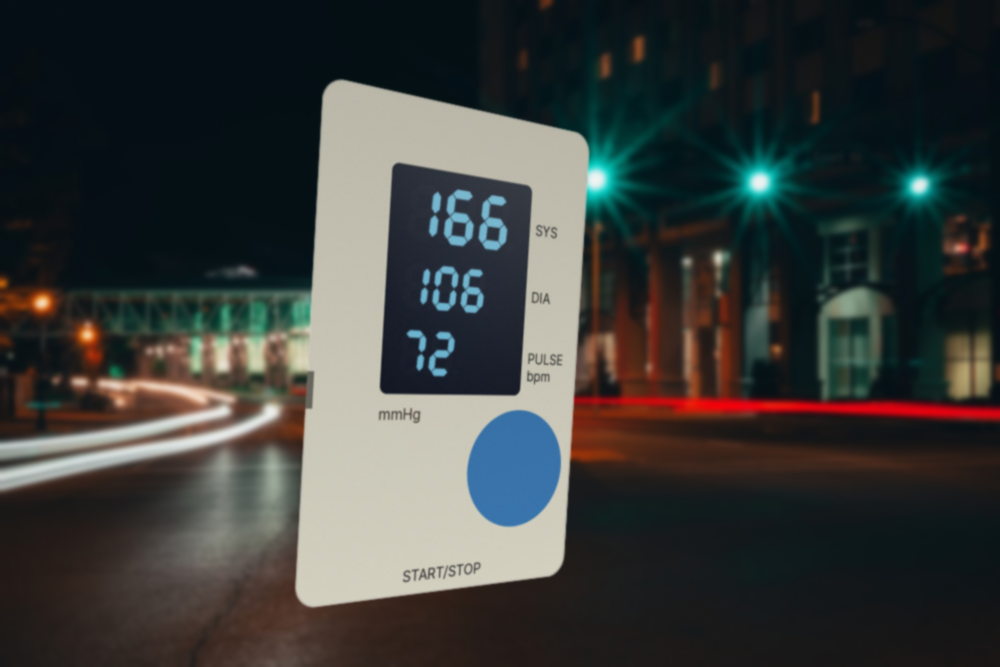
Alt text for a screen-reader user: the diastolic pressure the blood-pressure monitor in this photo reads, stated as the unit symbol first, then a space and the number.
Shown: mmHg 106
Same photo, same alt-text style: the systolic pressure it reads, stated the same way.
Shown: mmHg 166
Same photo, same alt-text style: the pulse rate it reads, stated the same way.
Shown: bpm 72
